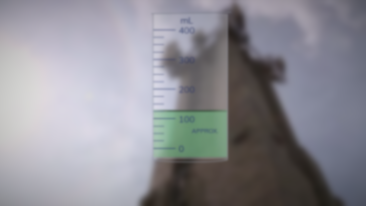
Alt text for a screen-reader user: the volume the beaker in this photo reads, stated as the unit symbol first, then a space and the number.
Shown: mL 125
